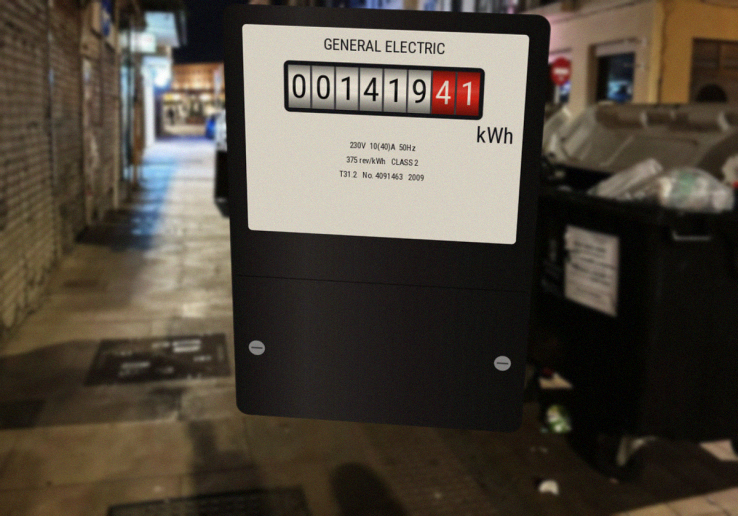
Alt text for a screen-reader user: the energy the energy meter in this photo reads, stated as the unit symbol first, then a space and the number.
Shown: kWh 1419.41
